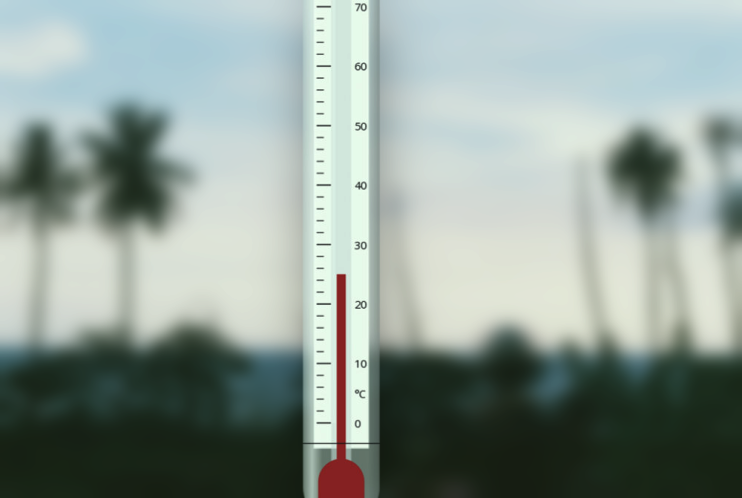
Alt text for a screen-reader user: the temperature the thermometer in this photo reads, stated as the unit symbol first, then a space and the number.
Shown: °C 25
